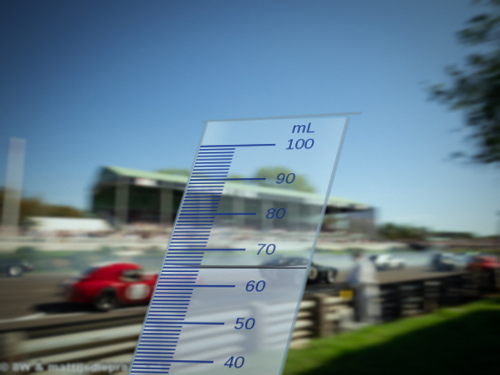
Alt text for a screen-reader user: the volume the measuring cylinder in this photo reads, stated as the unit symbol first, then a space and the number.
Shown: mL 65
